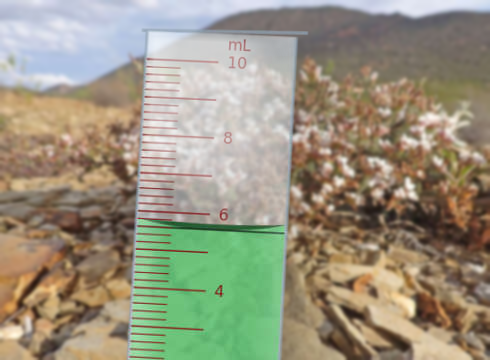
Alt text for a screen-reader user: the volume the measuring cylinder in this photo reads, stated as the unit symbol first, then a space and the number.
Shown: mL 5.6
